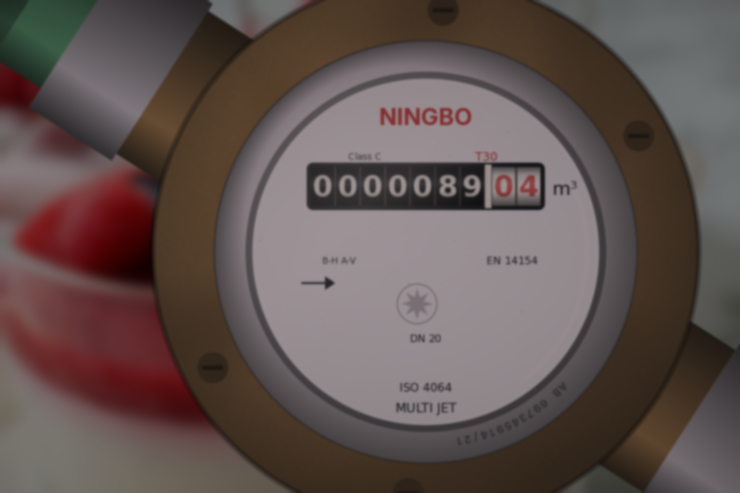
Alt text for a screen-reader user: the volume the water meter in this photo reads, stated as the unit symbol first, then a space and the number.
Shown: m³ 89.04
